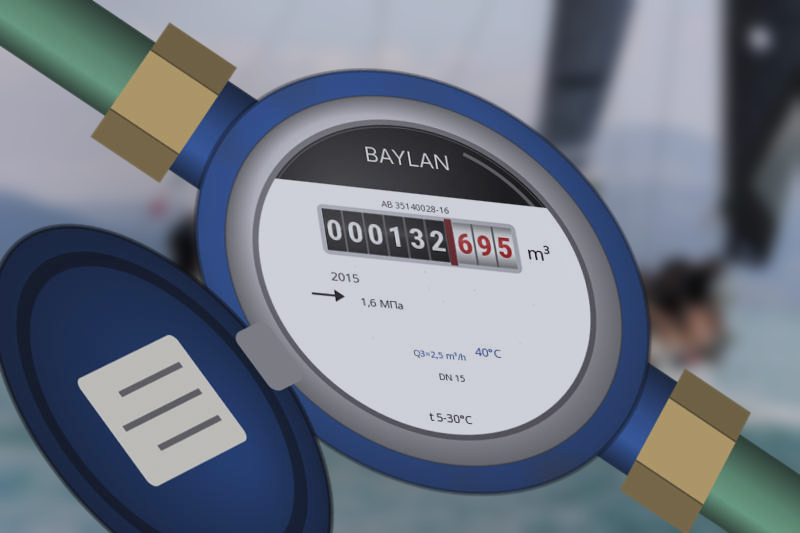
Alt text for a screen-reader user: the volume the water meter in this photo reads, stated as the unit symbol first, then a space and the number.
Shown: m³ 132.695
